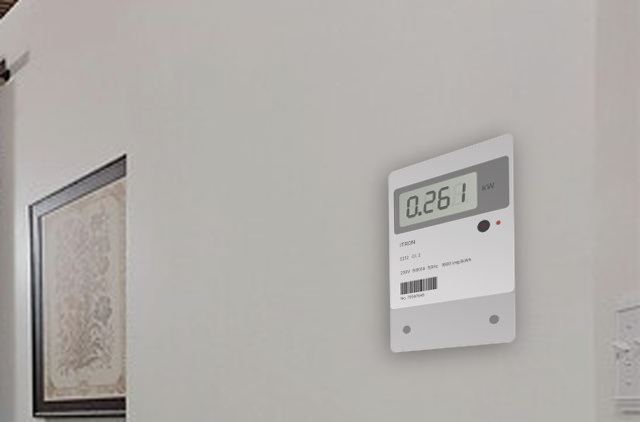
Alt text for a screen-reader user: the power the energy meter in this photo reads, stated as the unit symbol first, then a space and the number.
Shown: kW 0.261
